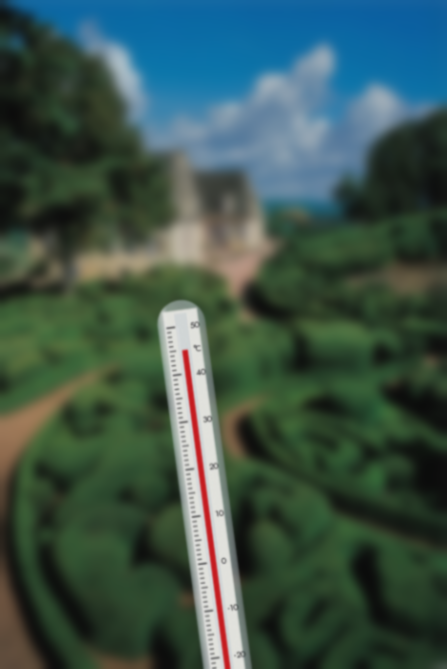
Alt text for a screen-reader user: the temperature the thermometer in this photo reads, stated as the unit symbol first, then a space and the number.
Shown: °C 45
